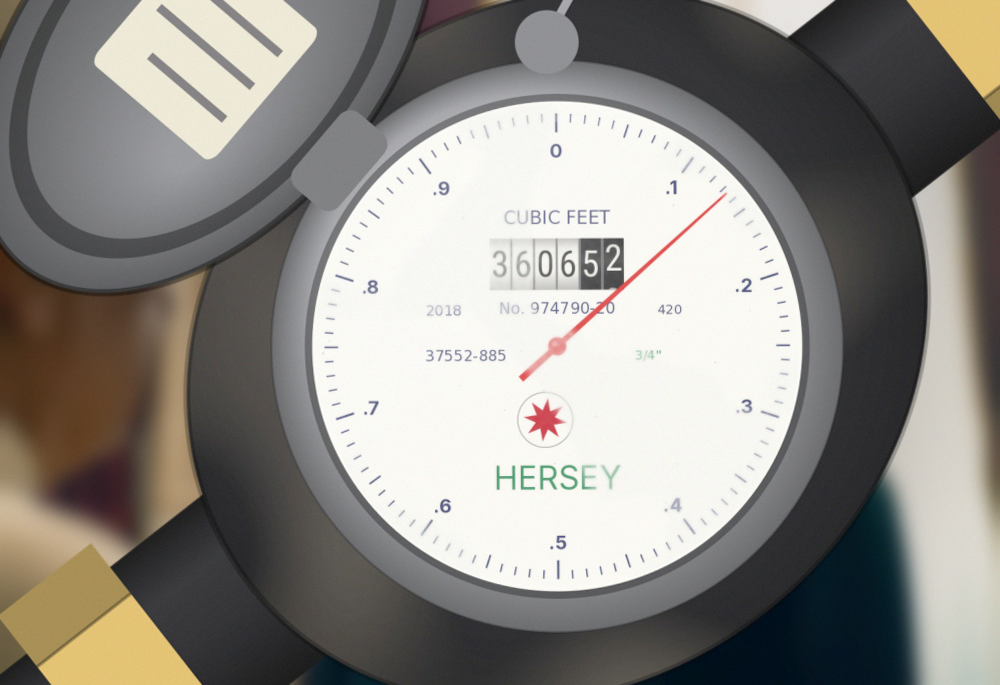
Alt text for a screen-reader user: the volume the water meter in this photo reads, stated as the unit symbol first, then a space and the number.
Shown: ft³ 360652.13
